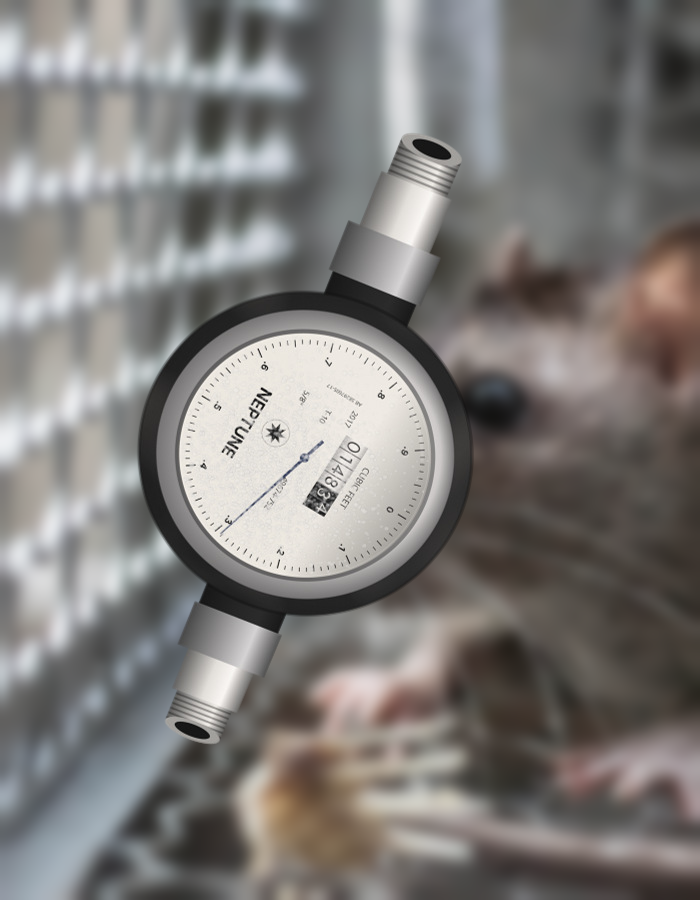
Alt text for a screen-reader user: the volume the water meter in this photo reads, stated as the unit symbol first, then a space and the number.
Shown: ft³ 14834.29
